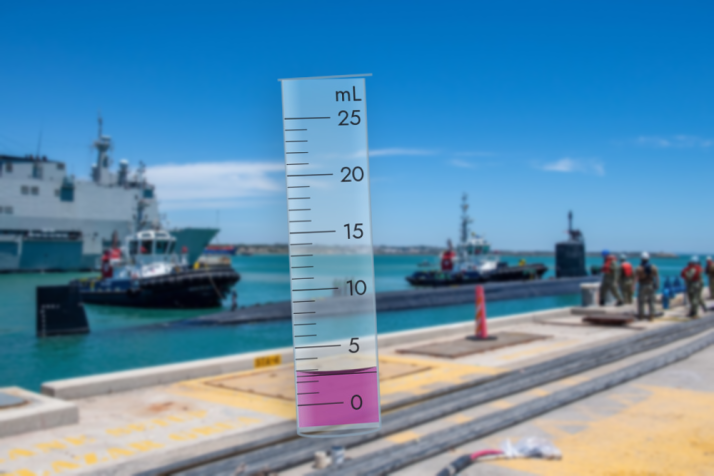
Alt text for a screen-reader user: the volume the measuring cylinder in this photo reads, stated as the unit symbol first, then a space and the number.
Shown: mL 2.5
